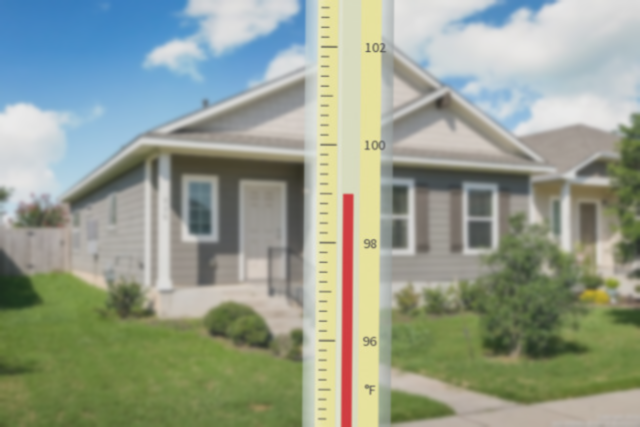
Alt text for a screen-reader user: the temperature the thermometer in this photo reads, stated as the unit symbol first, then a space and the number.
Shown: °F 99
